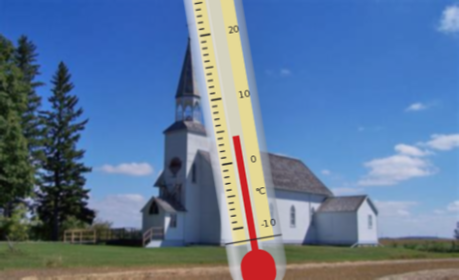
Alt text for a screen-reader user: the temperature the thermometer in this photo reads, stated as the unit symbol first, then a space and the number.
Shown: °C 4
